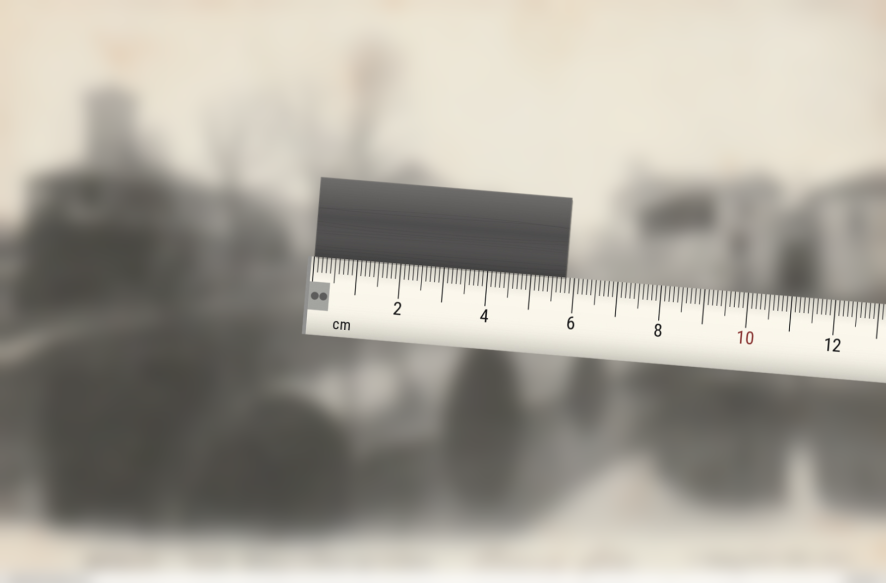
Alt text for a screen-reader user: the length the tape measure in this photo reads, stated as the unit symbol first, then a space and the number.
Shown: cm 5.8
